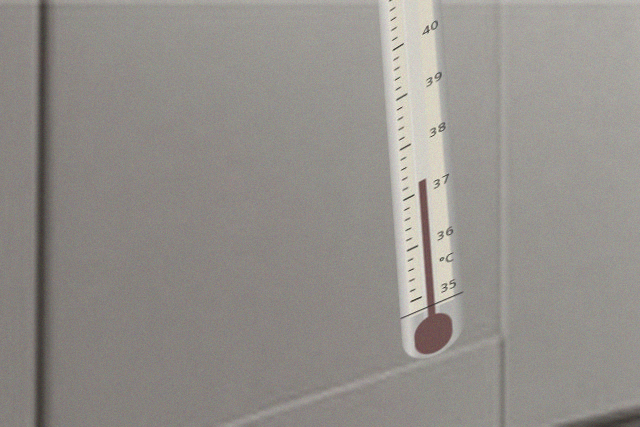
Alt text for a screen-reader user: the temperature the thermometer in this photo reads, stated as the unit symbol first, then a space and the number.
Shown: °C 37.2
